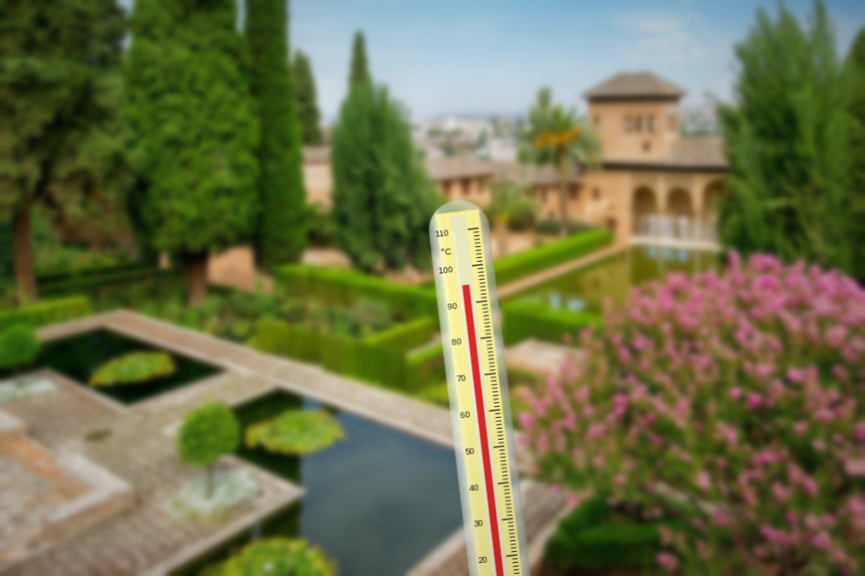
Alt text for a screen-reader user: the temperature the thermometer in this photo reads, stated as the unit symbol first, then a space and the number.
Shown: °C 95
